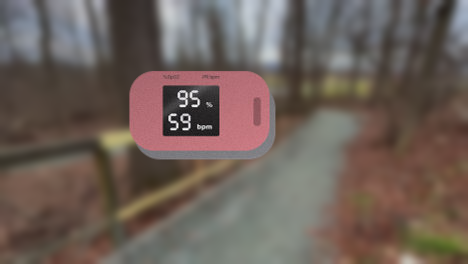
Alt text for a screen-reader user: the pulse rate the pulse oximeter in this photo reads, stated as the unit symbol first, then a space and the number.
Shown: bpm 59
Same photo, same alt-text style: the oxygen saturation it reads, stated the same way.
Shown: % 95
